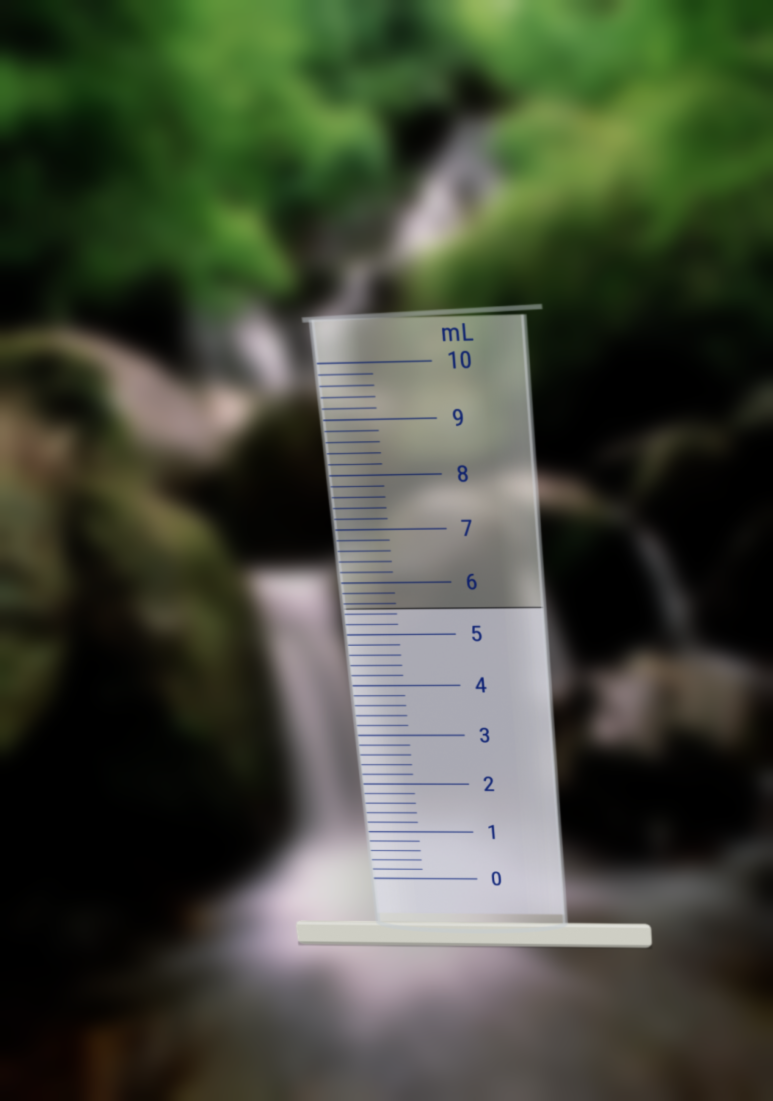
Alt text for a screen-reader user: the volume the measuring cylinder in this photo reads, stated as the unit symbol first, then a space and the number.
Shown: mL 5.5
